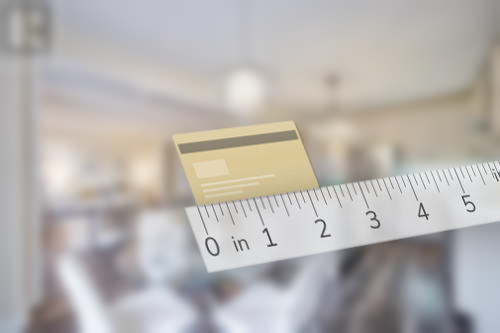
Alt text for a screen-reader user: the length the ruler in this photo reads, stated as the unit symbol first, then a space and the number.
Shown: in 2.25
